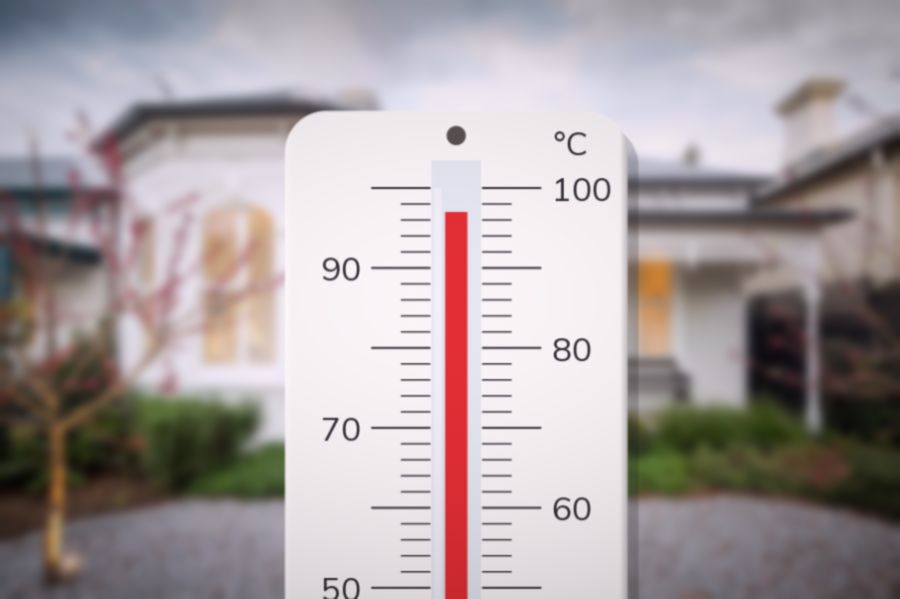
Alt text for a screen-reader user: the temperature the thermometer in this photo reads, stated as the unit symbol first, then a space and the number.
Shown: °C 97
